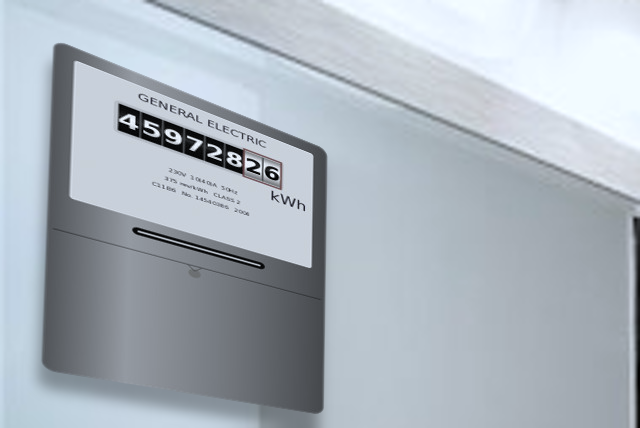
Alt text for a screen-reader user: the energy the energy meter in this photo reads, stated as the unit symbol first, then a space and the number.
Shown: kWh 459728.26
